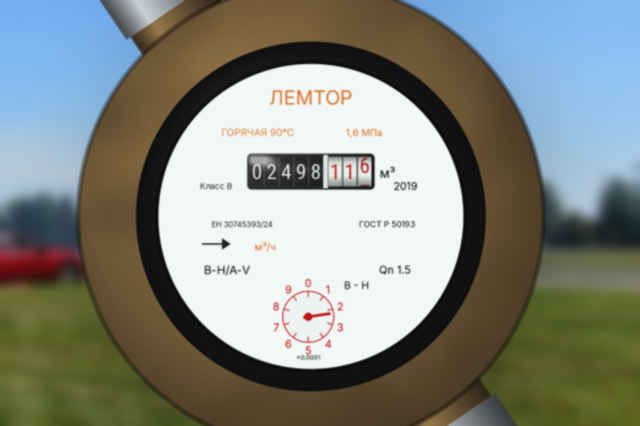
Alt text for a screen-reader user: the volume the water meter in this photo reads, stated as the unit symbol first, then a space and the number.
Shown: m³ 2498.1162
